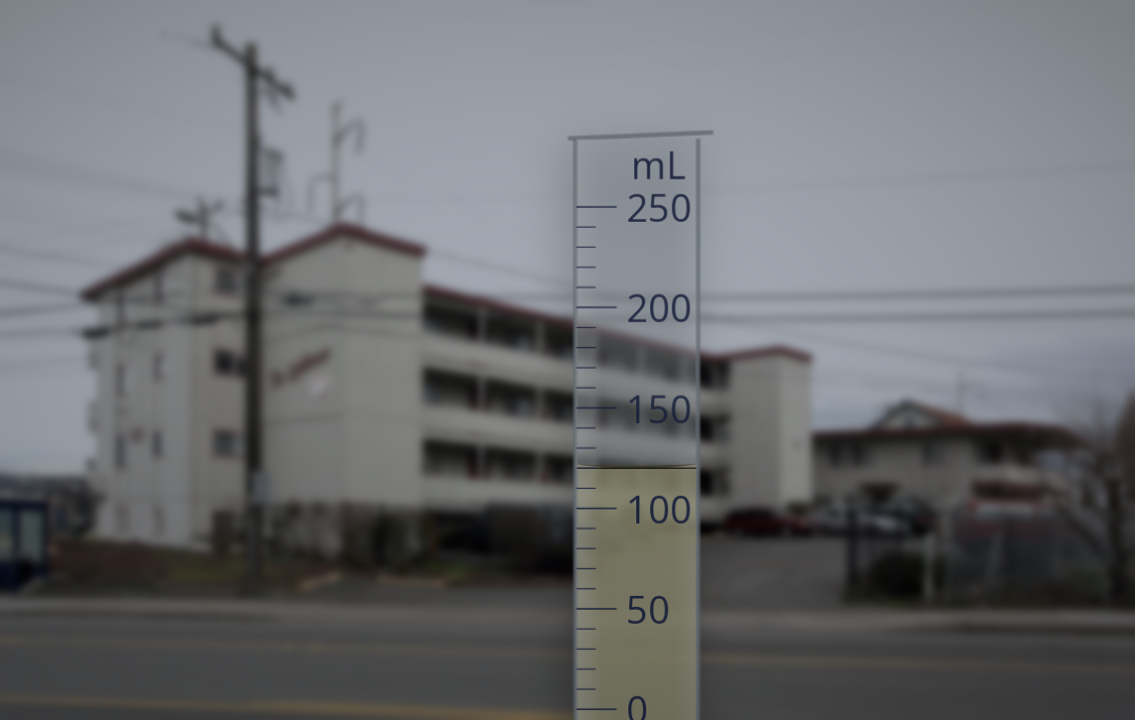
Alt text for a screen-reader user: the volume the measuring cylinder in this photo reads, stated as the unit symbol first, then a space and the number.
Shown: mL 120
